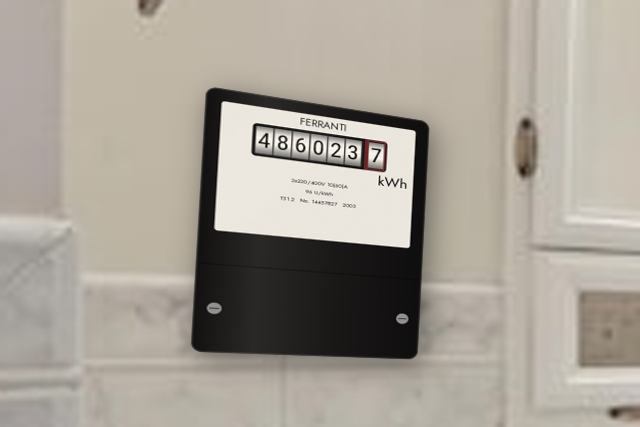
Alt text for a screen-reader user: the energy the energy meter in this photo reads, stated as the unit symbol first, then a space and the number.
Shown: kWh 486023.7
